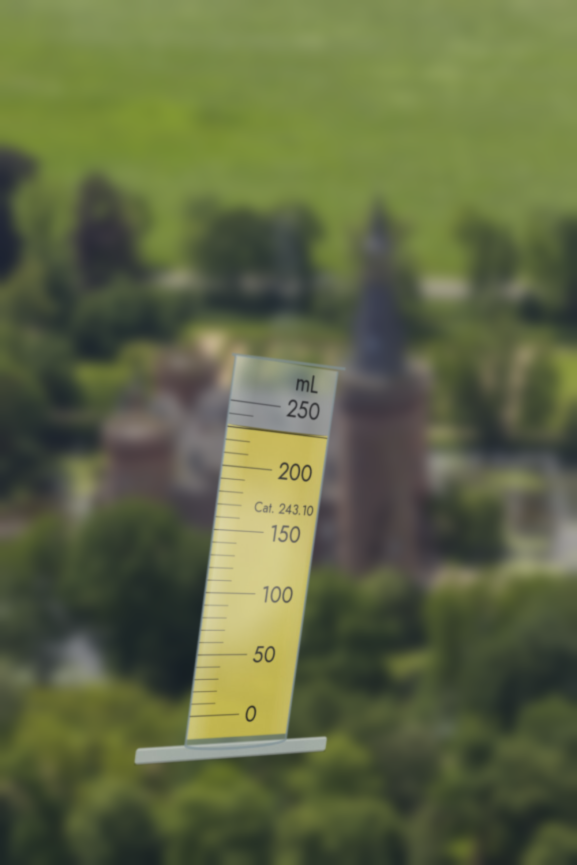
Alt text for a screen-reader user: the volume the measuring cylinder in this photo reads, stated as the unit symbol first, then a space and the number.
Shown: mL 230
